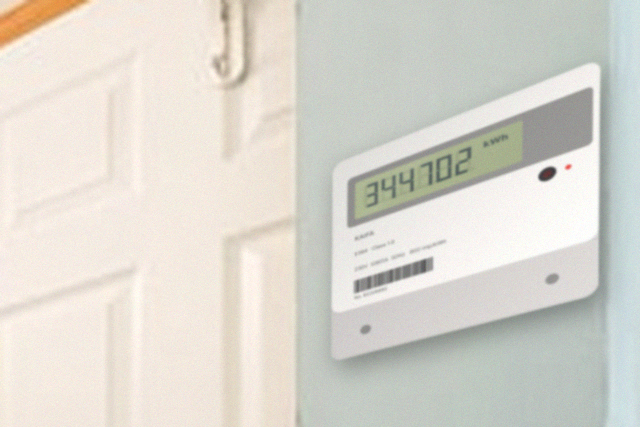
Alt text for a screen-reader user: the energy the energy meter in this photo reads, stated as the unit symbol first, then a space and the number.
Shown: kWh 344702
